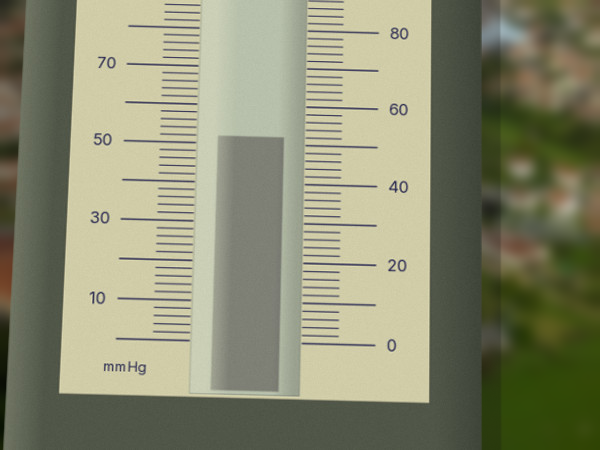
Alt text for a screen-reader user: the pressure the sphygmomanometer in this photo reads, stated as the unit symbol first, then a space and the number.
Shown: mmHg 52
